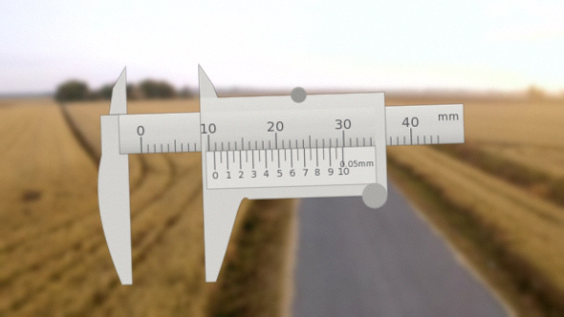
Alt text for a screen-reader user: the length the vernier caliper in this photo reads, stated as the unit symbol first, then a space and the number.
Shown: mm 10.8
